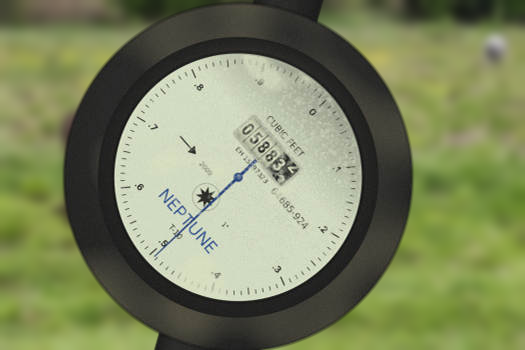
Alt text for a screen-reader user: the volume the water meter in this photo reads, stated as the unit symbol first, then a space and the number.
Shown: ft³ 58832.49
